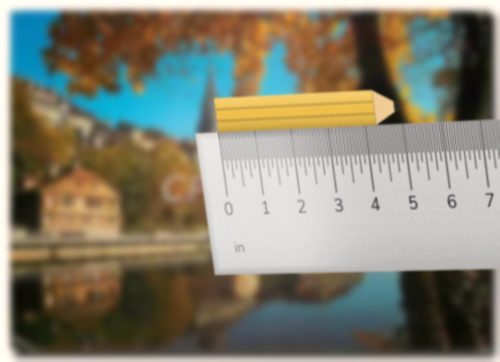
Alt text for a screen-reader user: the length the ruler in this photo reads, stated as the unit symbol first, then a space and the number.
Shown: in 5
